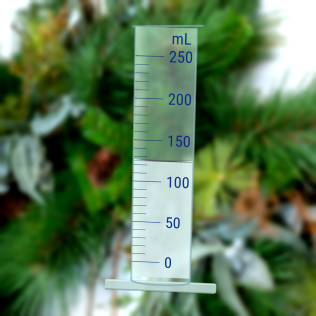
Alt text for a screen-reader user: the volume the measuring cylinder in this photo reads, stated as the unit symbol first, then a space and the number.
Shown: mL 125
